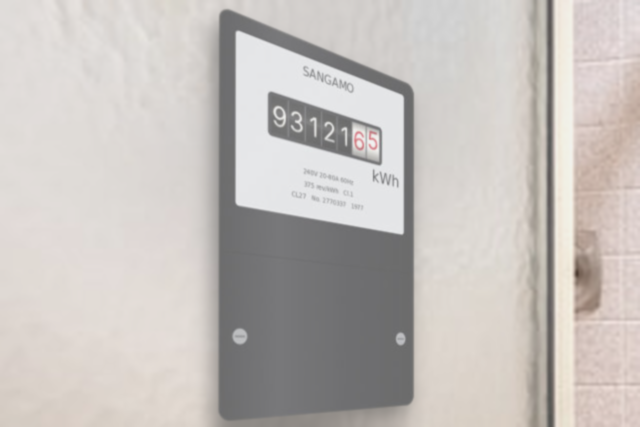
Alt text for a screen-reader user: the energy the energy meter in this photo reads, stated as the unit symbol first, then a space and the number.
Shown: kWh 93121.65
